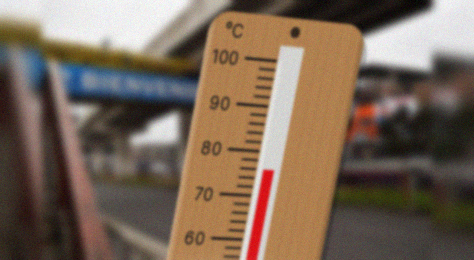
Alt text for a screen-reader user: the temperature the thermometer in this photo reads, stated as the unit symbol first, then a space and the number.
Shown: °C 76
